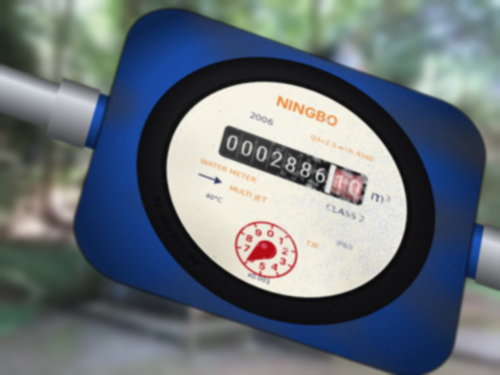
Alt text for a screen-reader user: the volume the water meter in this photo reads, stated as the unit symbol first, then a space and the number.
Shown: m³ 2886.106
